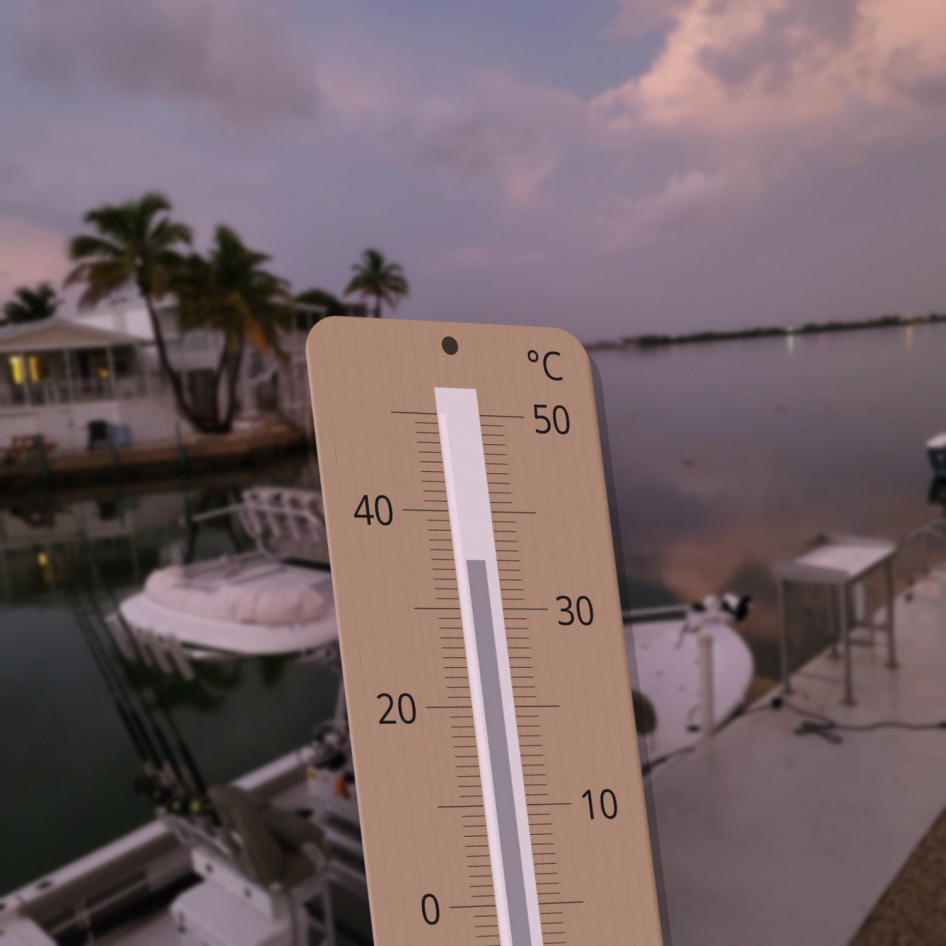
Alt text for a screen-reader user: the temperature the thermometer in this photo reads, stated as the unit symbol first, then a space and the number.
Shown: °C 35
